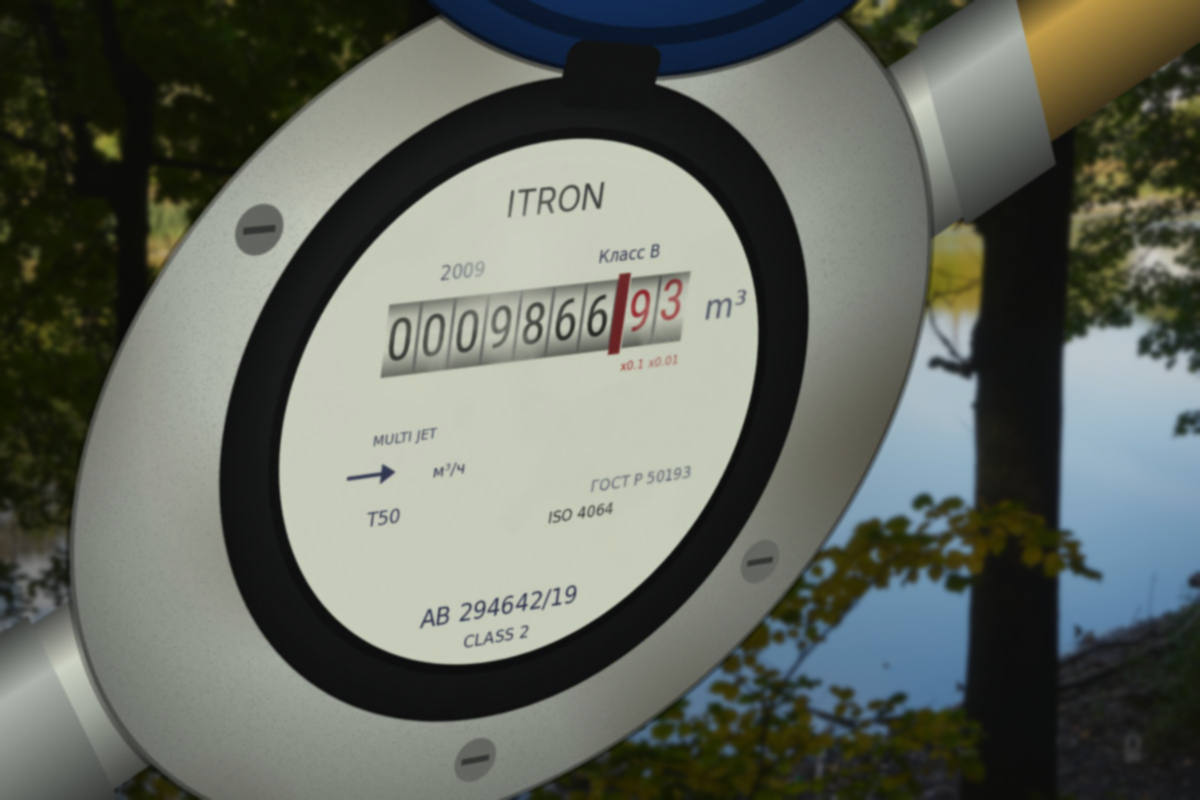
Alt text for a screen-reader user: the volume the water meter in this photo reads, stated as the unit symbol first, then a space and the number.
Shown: m³ 9866.93
